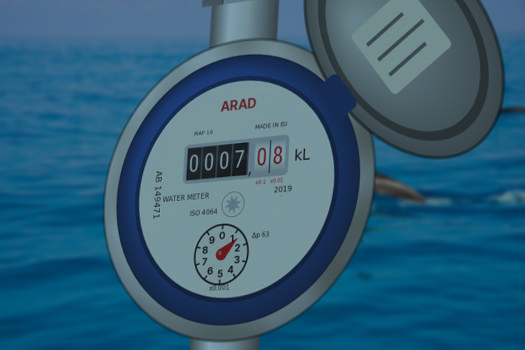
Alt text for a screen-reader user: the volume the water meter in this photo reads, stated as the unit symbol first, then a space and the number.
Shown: kL 7.081
